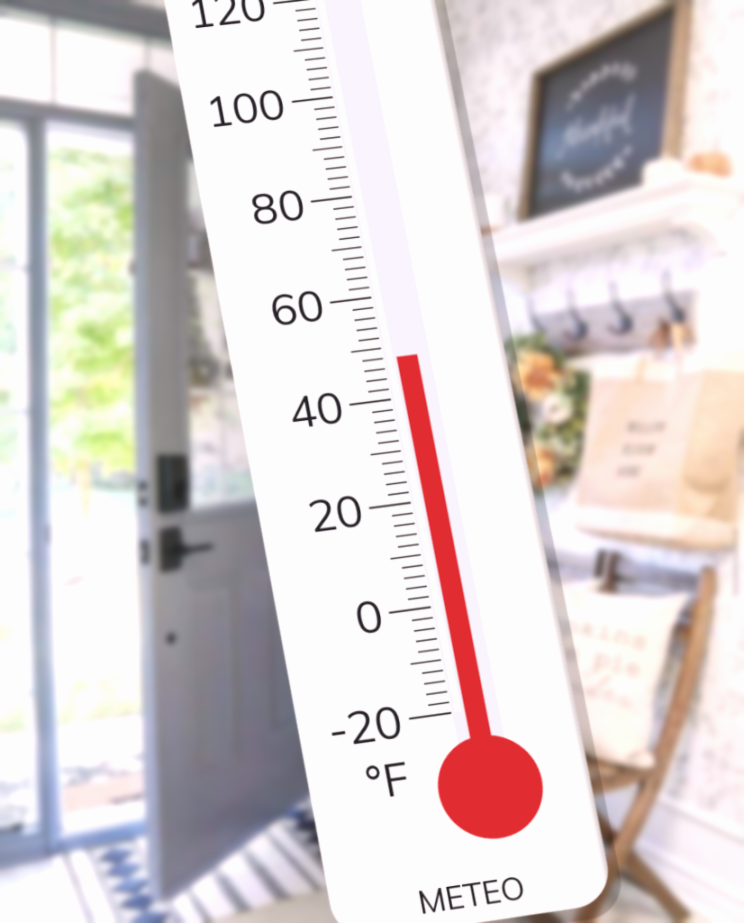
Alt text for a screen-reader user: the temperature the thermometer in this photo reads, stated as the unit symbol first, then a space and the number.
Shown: °F 48
